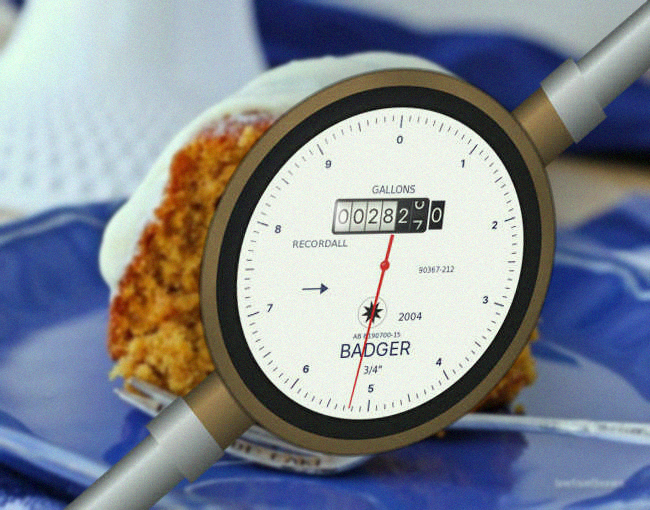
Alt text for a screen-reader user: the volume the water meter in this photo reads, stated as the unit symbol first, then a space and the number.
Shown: gal 28265.2
